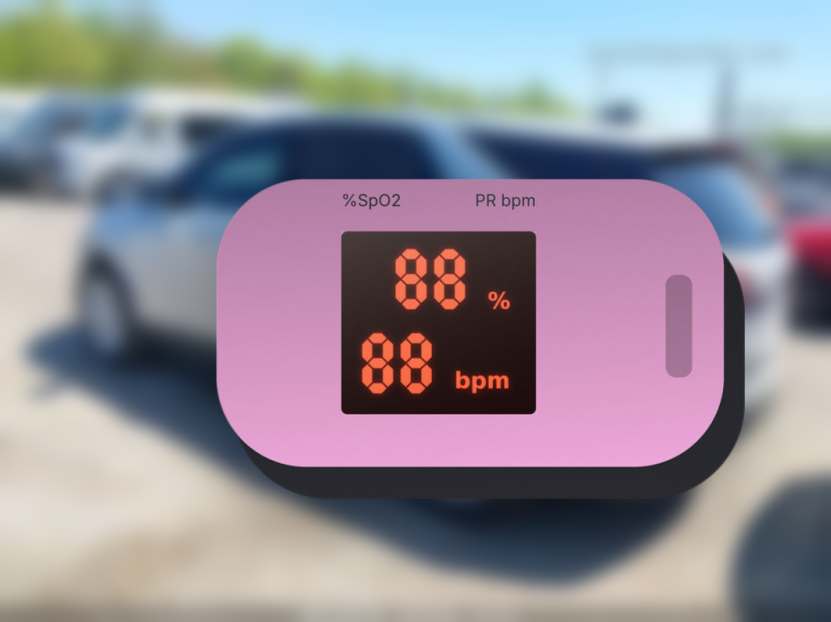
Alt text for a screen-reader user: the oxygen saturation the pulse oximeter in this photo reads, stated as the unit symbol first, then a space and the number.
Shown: % 88
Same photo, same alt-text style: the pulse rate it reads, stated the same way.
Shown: bpm 88
